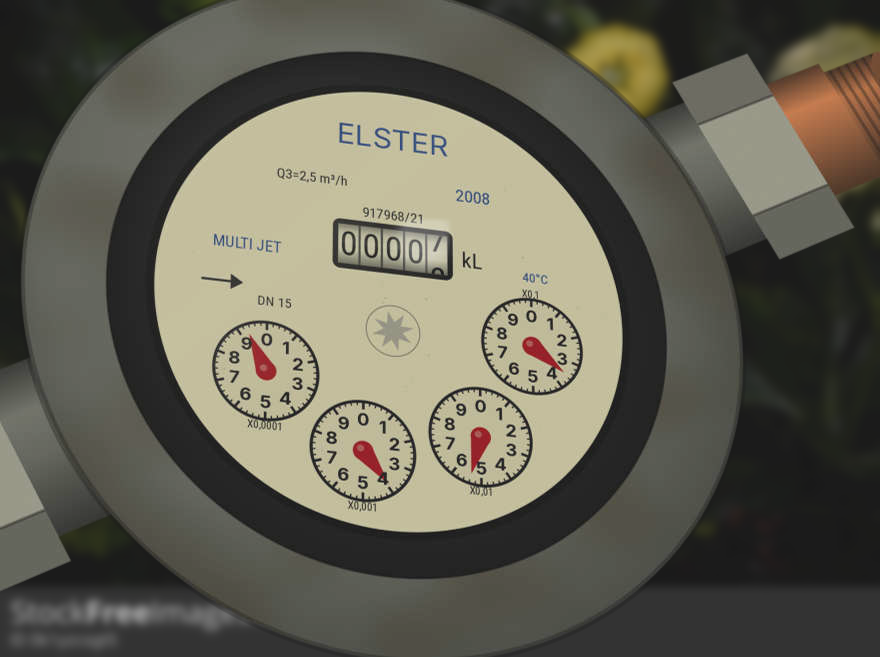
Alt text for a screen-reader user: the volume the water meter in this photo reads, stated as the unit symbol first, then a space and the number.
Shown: kL 7.3539
